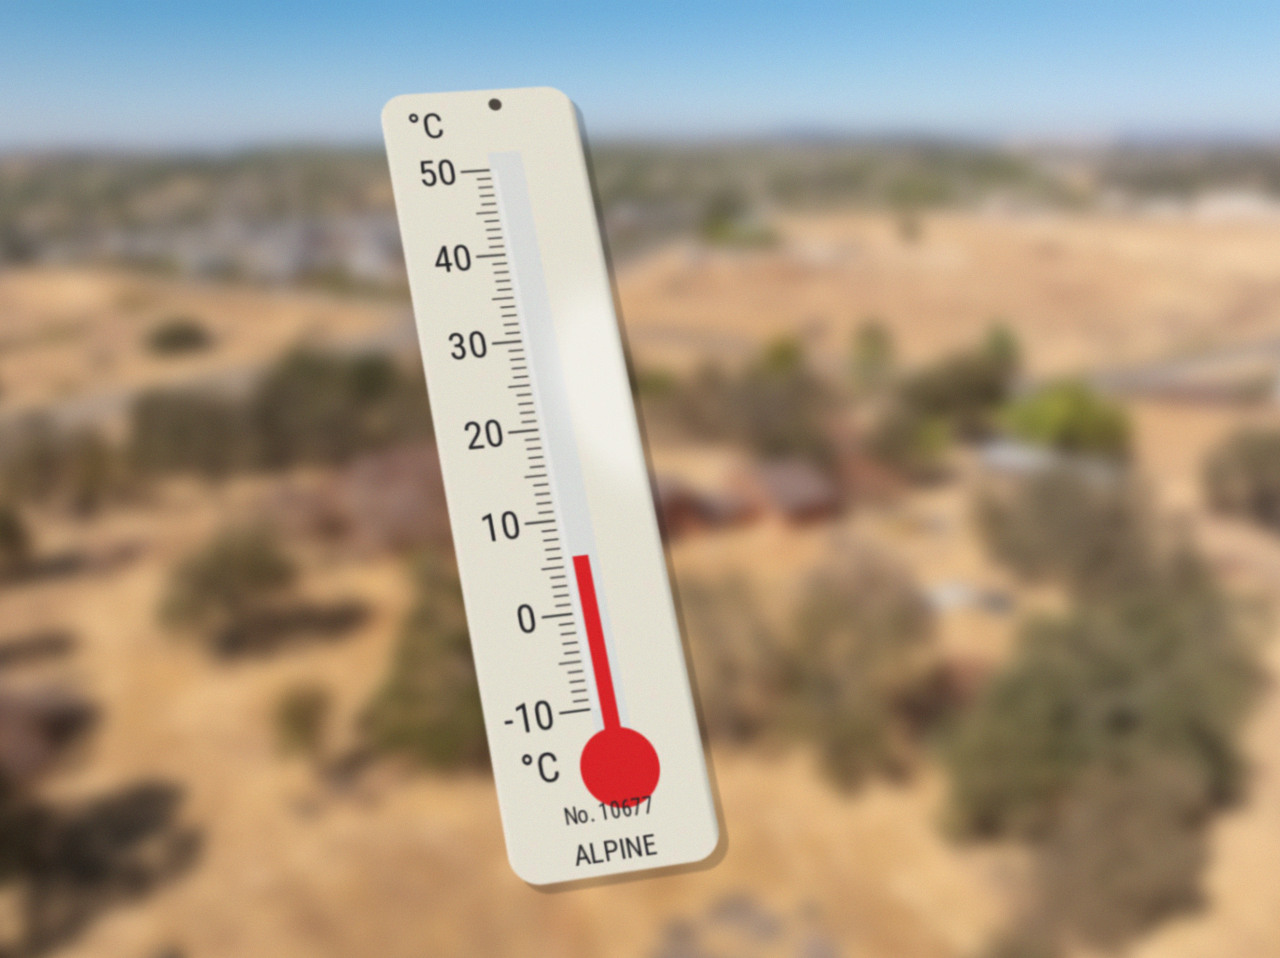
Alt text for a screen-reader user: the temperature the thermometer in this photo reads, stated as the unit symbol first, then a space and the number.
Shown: °C 6
